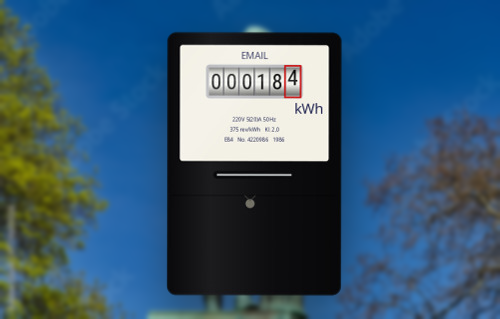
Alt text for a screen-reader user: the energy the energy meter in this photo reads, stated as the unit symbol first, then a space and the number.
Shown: kWh 18.4
